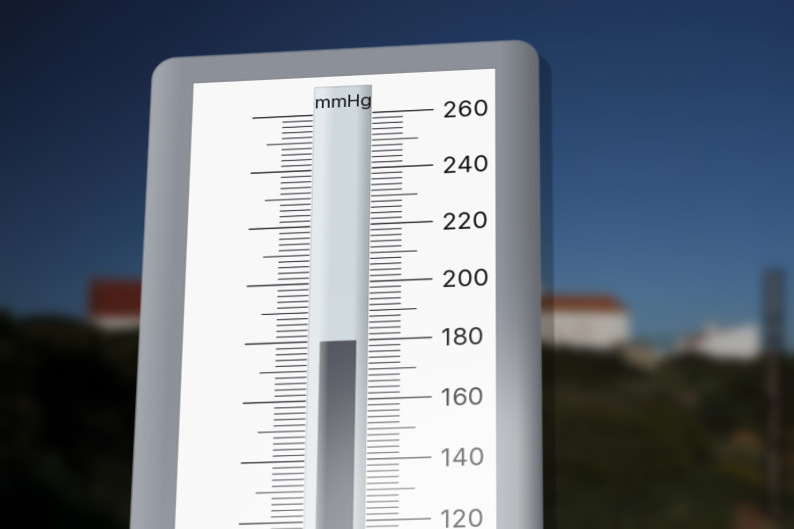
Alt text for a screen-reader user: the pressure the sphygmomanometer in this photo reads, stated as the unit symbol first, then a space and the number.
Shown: mmHg 180
